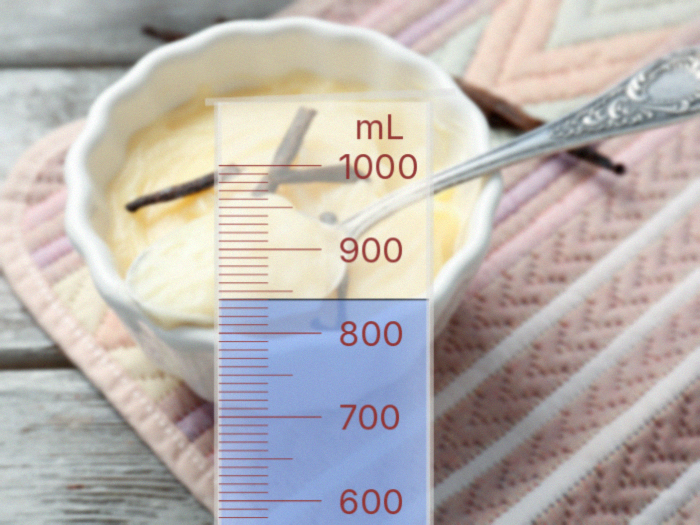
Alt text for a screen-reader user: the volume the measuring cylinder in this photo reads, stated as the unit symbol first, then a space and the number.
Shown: mL 840
